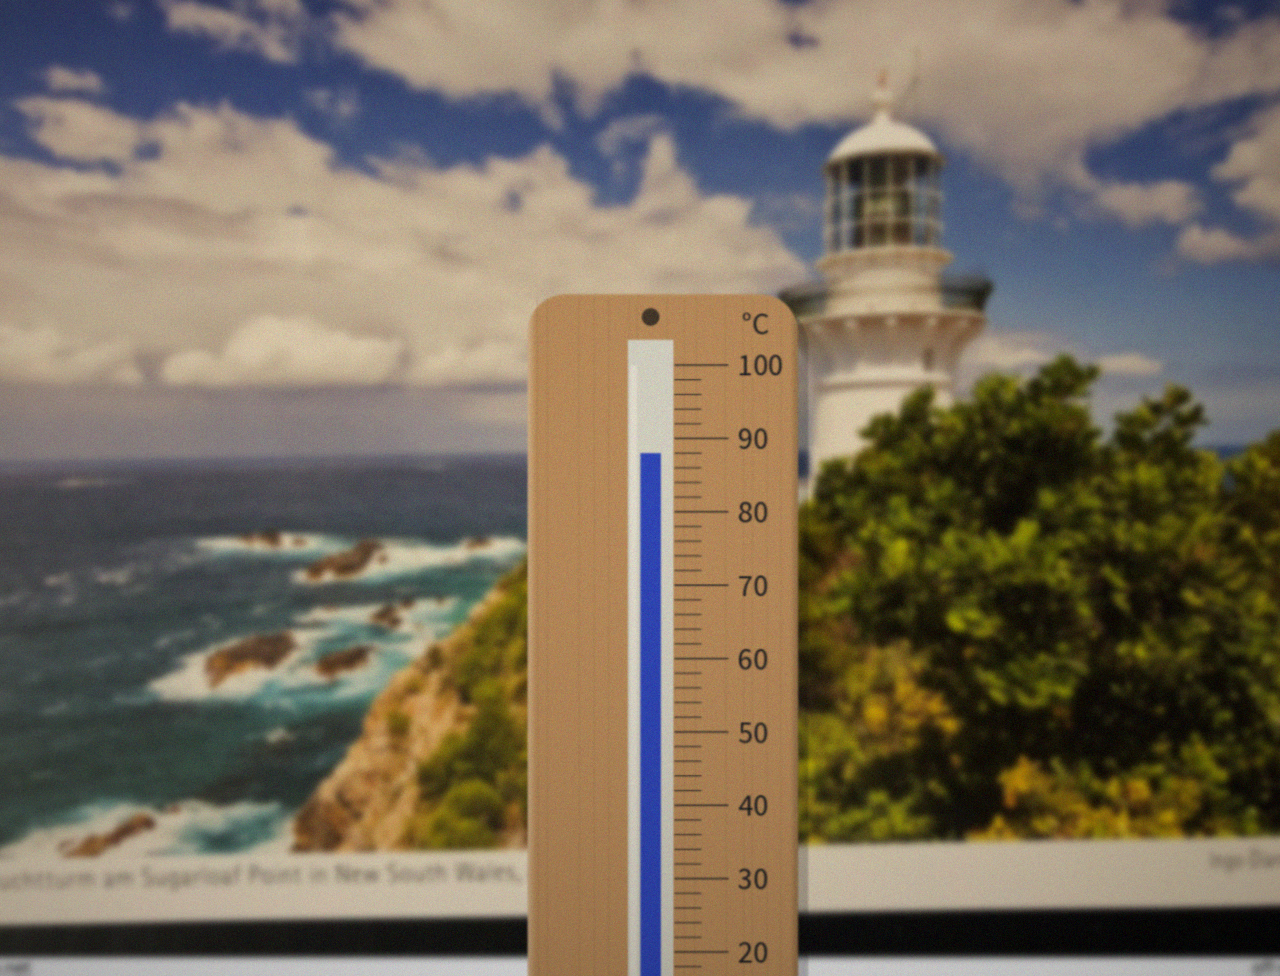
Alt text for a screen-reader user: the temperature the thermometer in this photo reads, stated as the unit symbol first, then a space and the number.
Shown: °C 88
